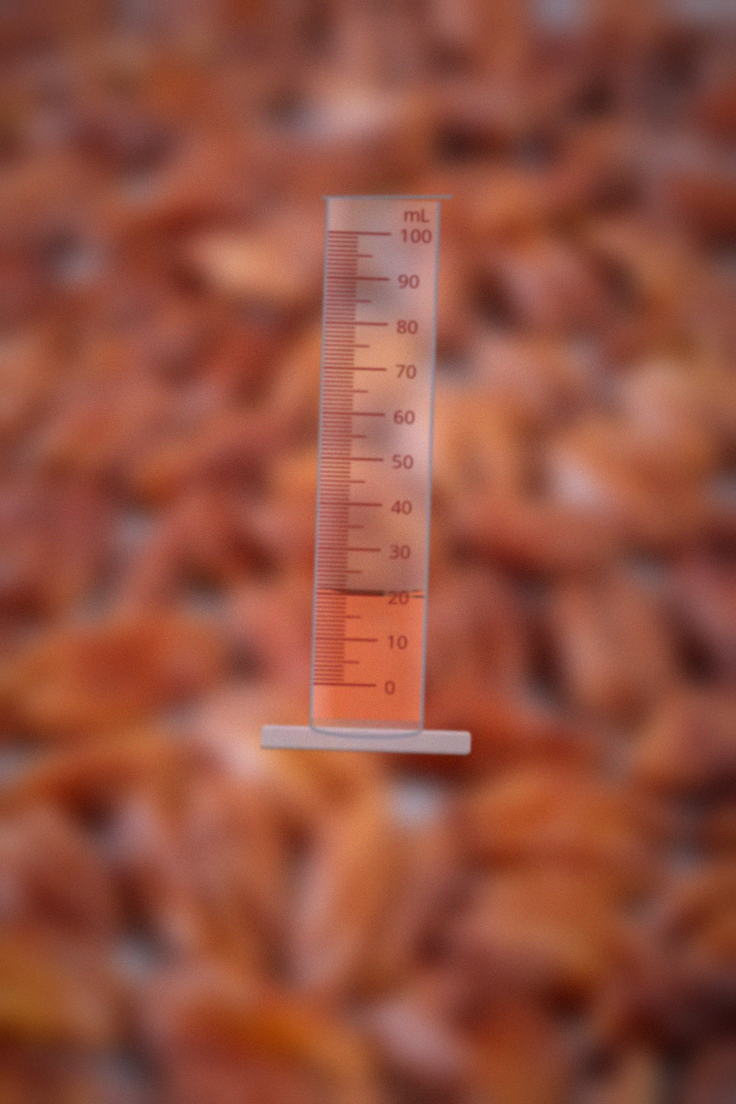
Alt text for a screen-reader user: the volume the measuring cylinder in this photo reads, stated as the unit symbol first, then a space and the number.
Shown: mL 20
